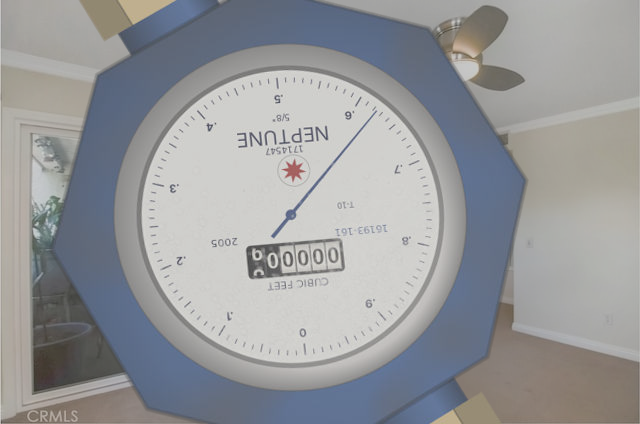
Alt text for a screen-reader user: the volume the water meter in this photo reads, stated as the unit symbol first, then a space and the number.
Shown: ft³ 8.62
